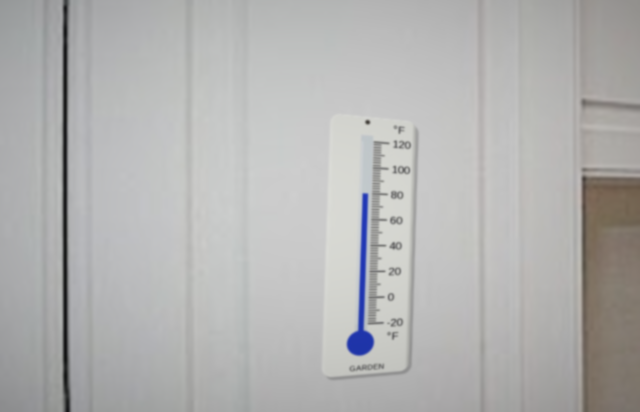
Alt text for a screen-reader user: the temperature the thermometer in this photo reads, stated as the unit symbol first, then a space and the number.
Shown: °F 80
